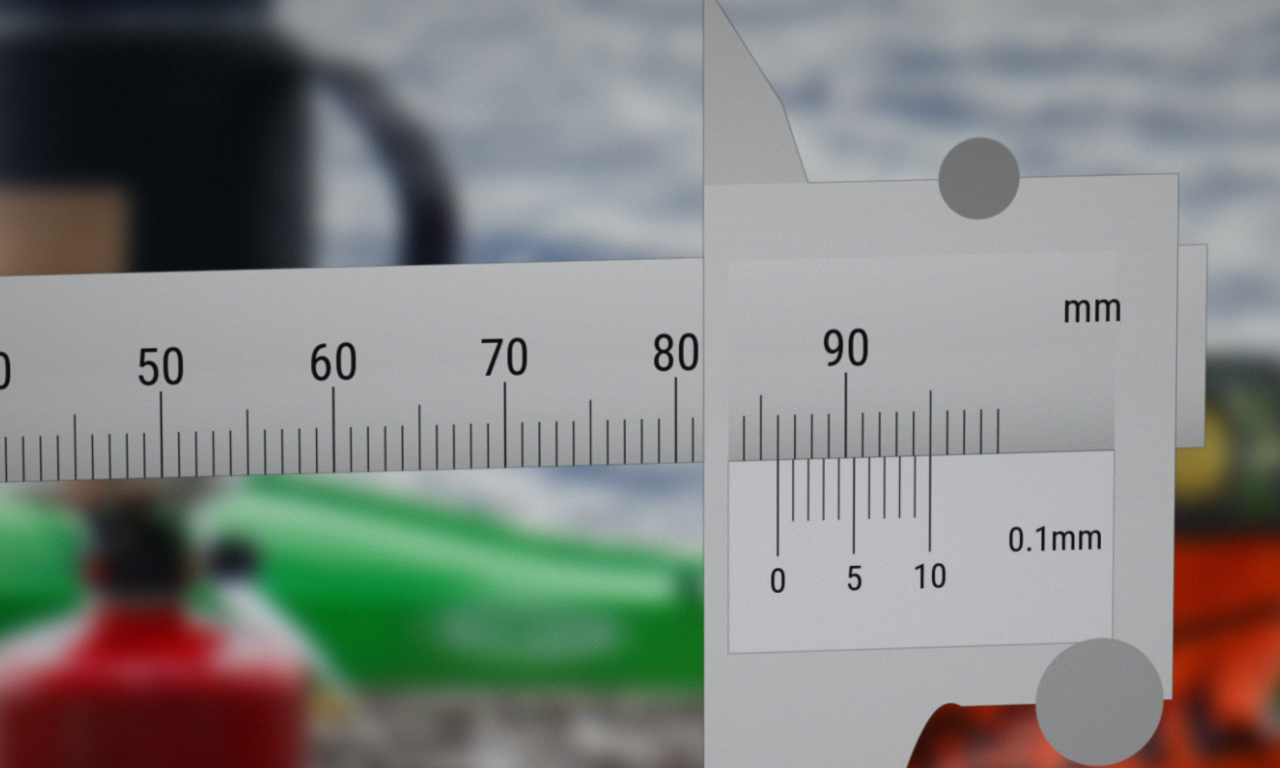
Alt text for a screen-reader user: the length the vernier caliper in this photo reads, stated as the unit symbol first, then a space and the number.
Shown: mm 86.0
